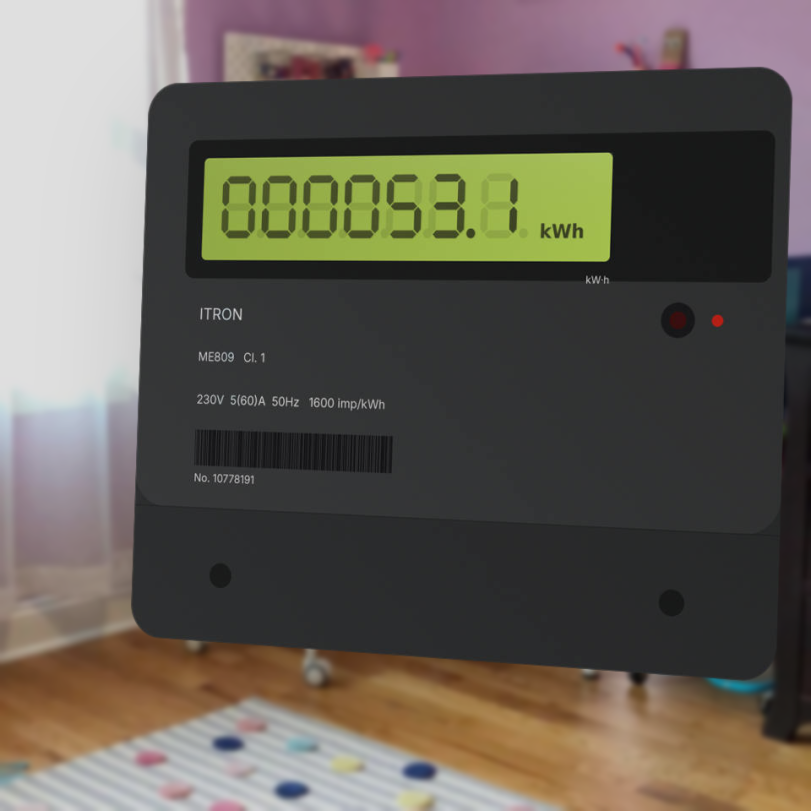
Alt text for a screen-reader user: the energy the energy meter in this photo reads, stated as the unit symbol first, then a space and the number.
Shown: kWh 53.1
